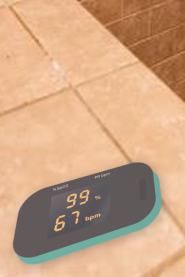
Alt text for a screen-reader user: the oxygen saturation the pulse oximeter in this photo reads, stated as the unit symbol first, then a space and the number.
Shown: % 99
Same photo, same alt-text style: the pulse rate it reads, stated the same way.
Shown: bpm 67
